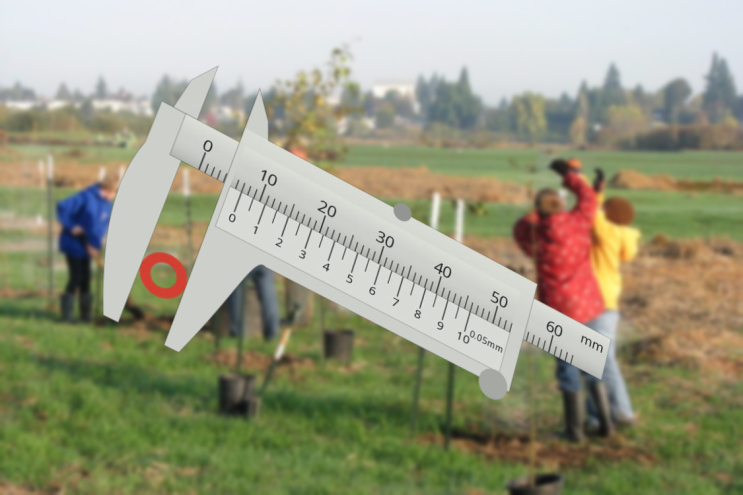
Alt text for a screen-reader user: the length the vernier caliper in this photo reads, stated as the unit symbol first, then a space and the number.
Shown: mm 7.0
